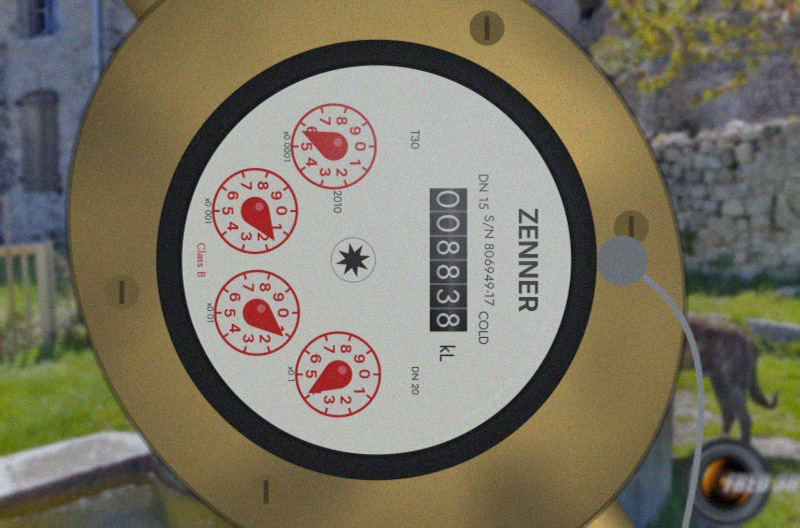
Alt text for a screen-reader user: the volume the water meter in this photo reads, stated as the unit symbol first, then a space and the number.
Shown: kL 8838.4115
